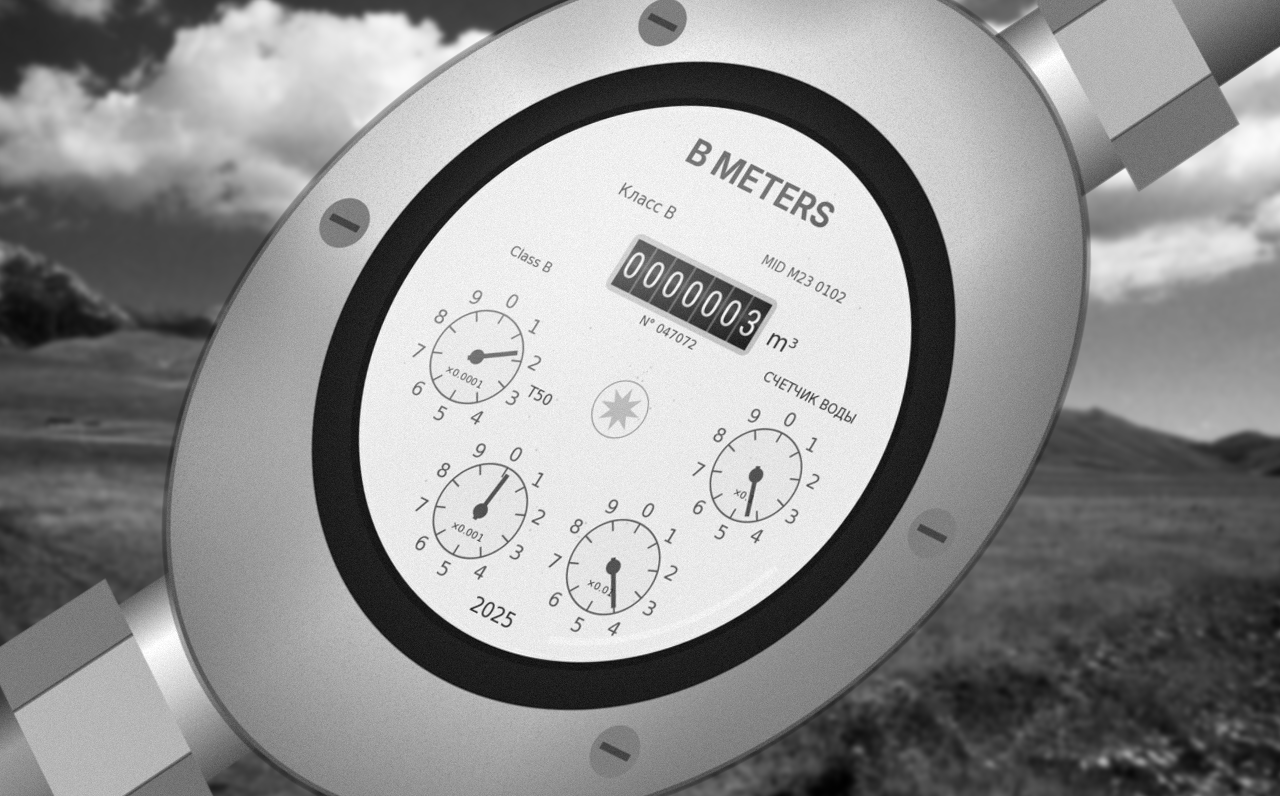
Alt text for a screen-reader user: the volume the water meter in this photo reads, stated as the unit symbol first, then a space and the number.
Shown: m³ 3.4401
